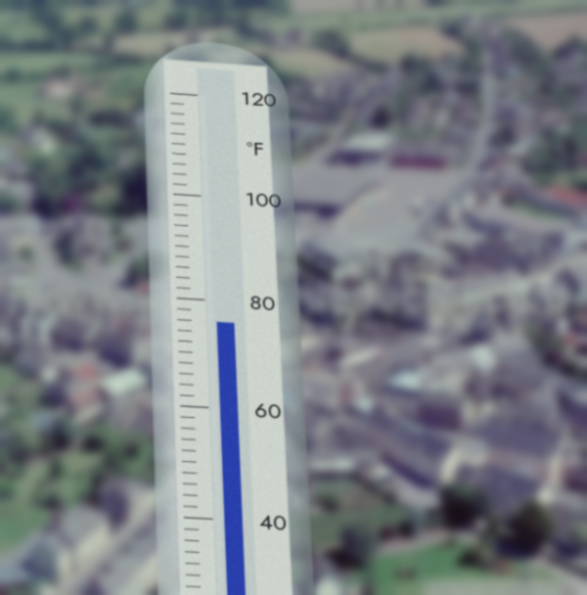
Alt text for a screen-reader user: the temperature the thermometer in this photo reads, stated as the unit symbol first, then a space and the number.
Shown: °F 76
